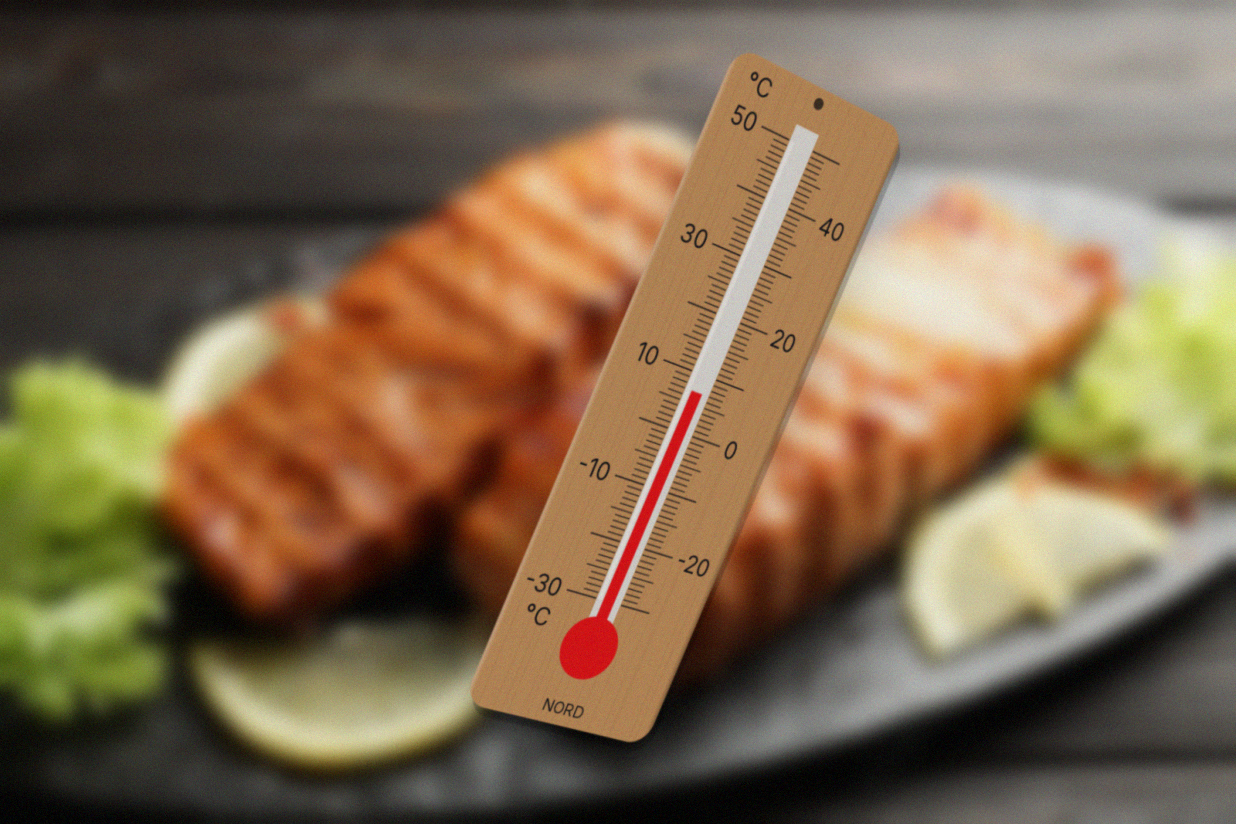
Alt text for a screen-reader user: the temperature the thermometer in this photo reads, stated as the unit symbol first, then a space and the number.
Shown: °C 7
